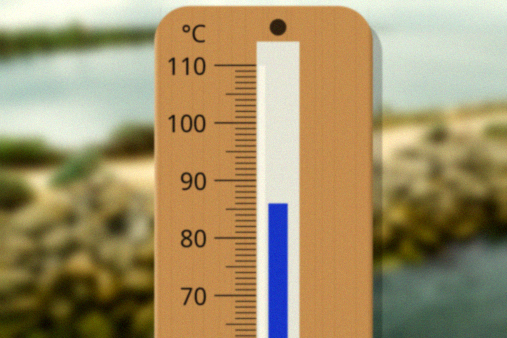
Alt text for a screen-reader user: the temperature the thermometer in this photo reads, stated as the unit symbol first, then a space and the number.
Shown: °C 86
